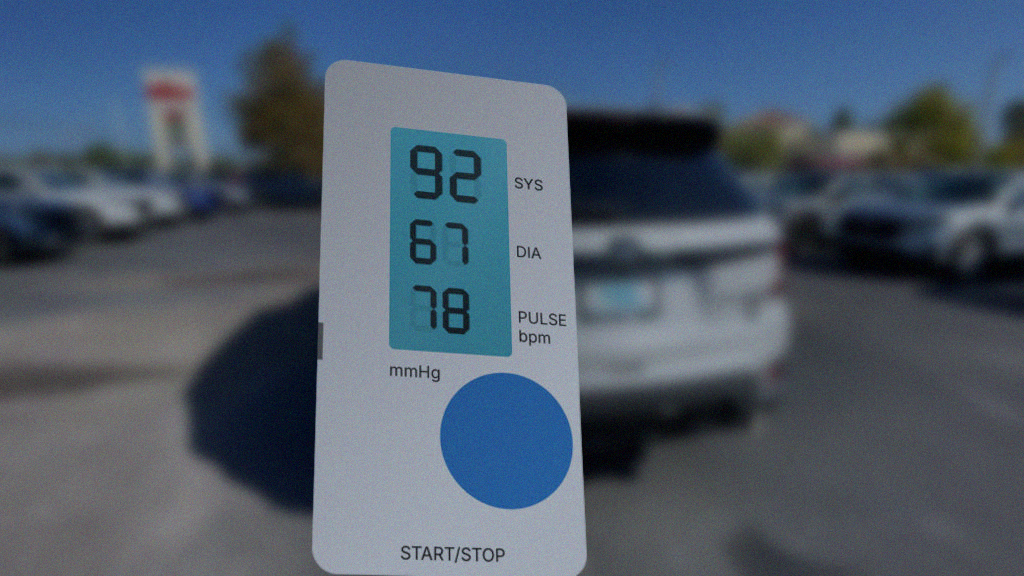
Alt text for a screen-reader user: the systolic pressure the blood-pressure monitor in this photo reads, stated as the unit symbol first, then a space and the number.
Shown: mmHg 92
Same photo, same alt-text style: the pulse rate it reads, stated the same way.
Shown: bpm 78
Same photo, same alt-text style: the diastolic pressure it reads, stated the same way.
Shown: mmHg 67
